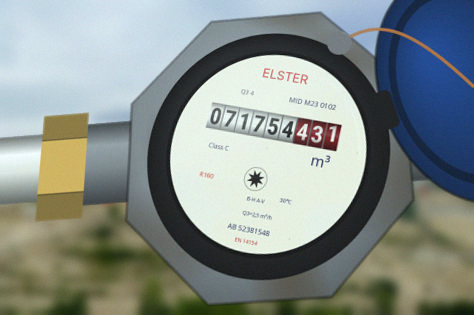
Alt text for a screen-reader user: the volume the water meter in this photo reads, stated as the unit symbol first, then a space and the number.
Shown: m³ 71754.431
